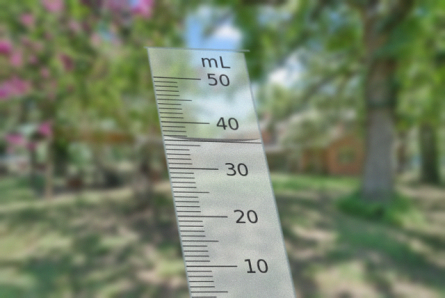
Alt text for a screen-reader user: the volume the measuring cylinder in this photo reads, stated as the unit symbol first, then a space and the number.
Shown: mL 36
